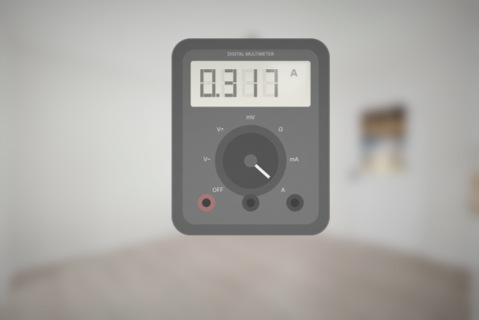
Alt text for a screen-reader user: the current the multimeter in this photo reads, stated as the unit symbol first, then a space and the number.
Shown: A 0.317
